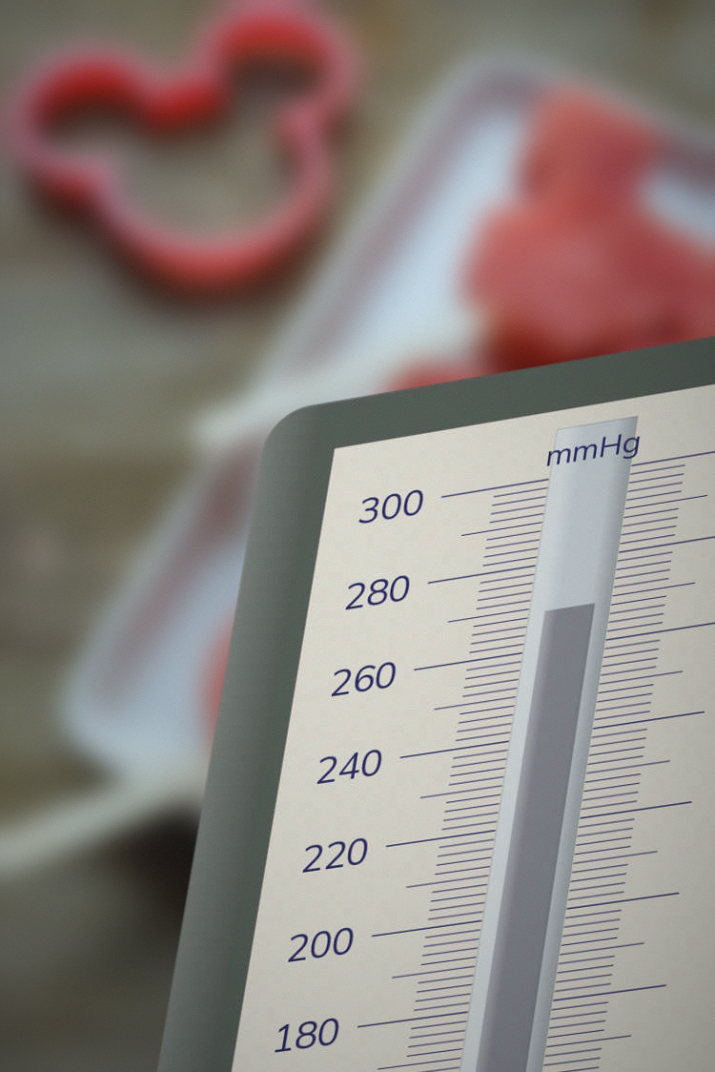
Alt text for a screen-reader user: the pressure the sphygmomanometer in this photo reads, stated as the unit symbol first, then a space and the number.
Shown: mmHg 269
